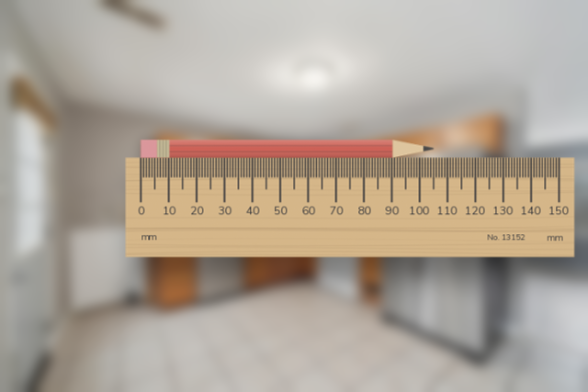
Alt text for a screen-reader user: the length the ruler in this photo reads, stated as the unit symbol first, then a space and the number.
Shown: mm 105
